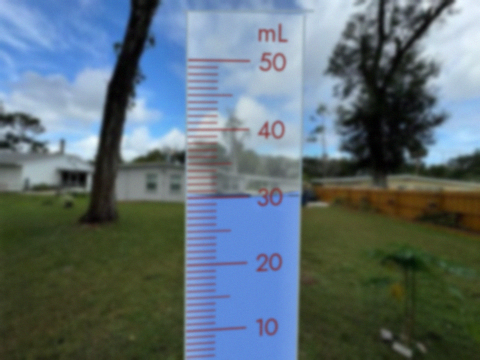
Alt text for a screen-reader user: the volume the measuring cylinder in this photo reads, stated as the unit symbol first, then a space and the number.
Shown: mL 30
